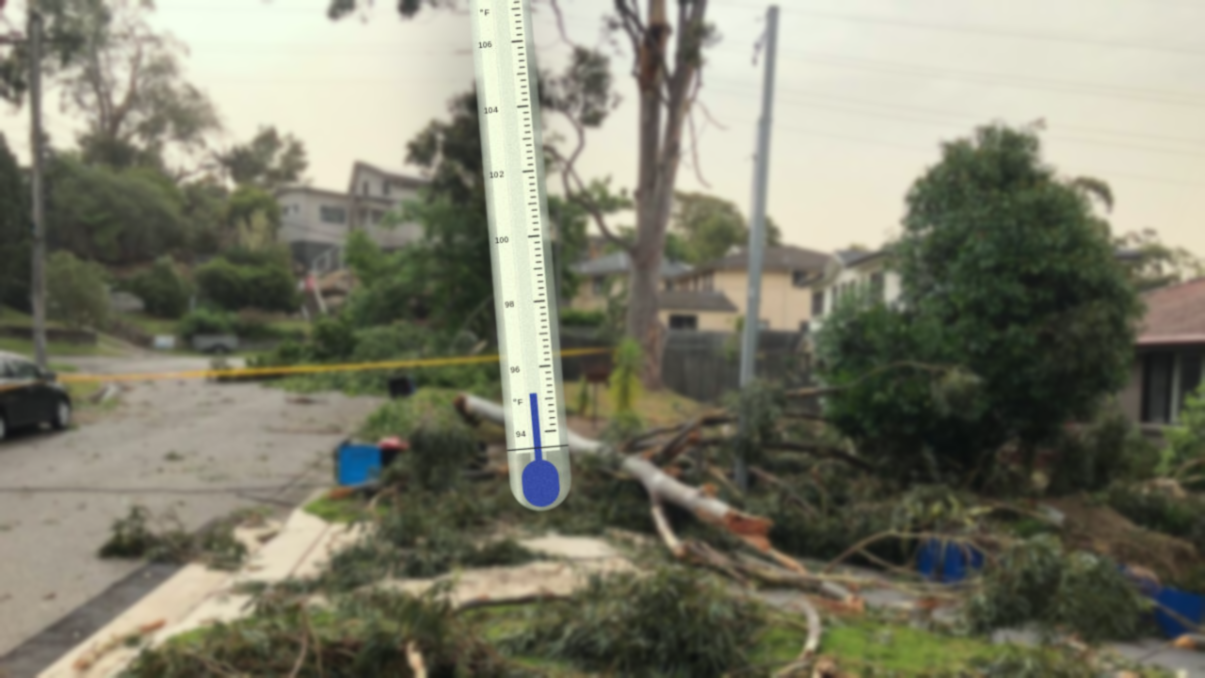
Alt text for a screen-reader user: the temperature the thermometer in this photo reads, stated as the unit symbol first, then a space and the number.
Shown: °F 95.2
